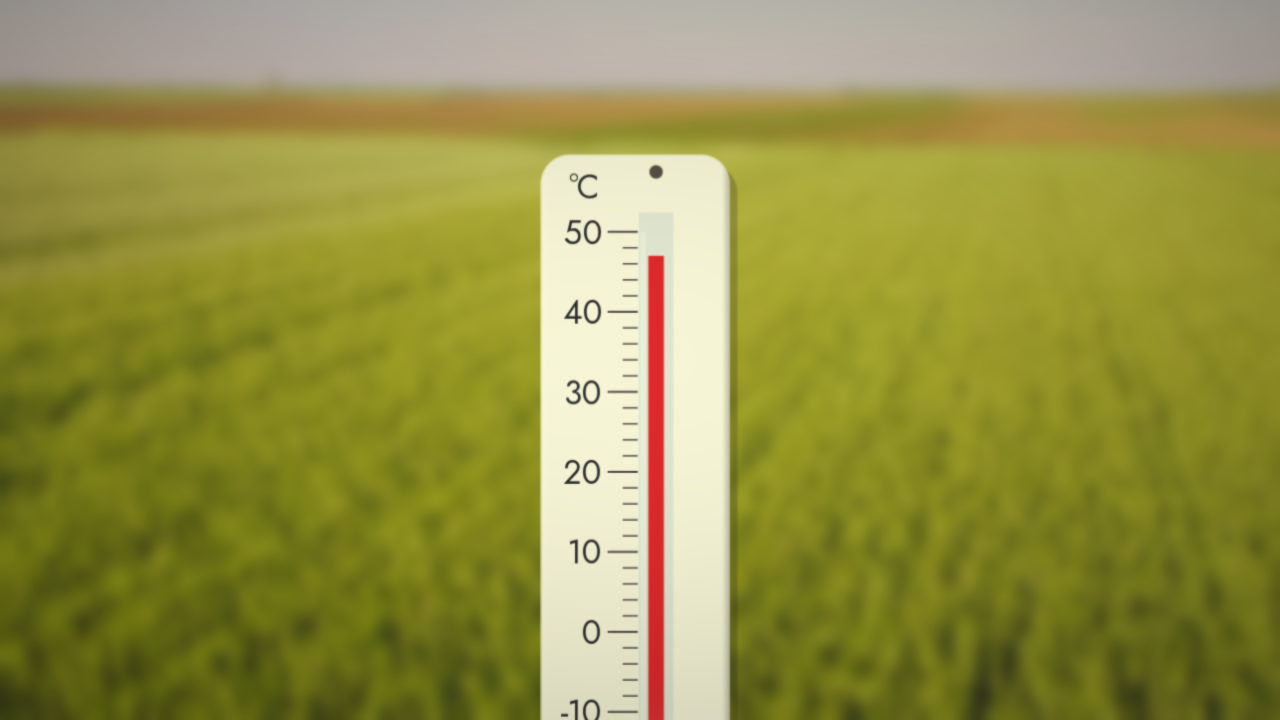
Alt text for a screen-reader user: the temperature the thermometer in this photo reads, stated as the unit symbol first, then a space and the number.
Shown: °C 47
